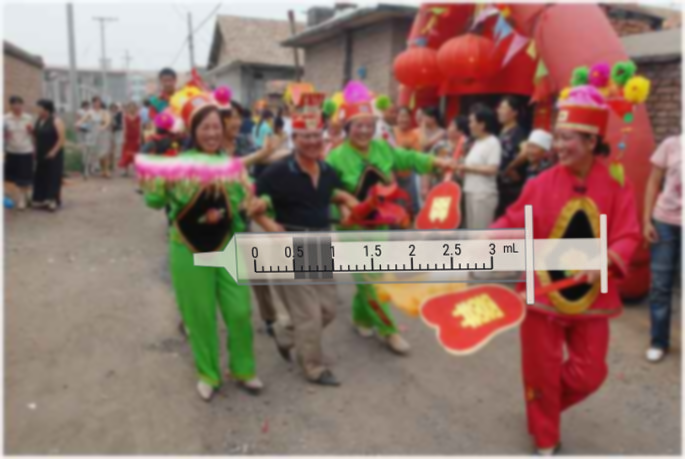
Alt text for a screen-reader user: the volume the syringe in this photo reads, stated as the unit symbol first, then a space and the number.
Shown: mL 0.5
